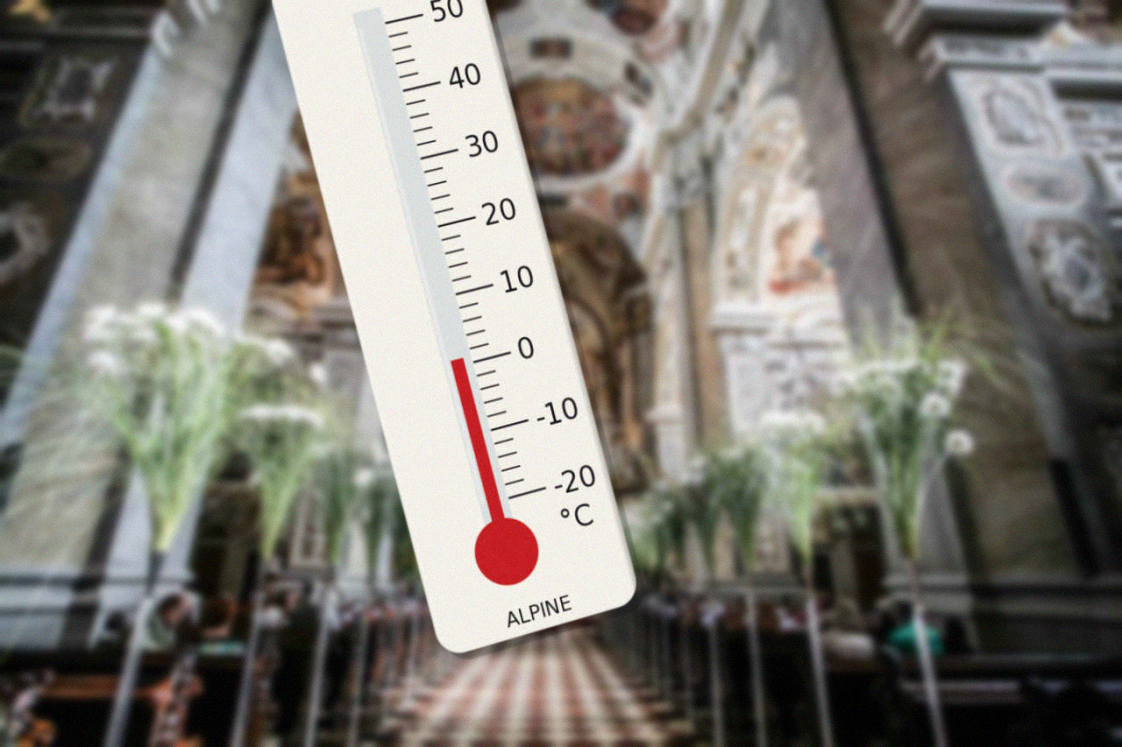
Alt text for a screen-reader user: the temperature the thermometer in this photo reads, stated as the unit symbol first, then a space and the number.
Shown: °C 1
